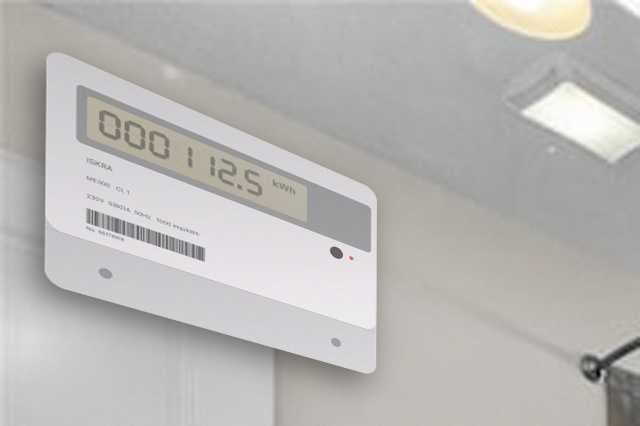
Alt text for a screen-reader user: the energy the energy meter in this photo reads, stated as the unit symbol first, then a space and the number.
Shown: kWh 112.5
